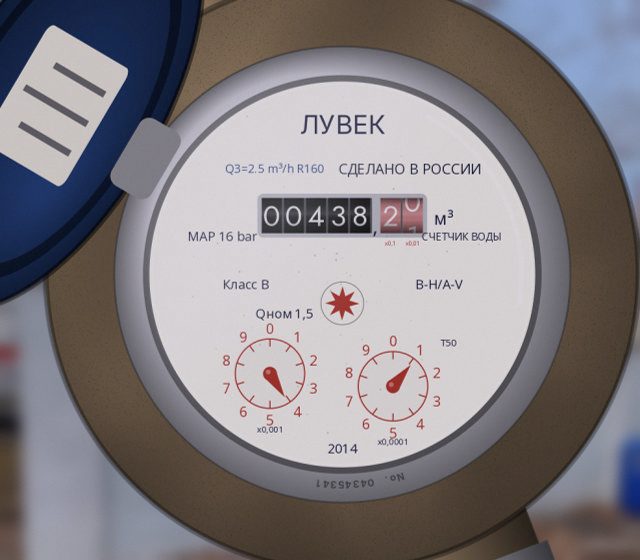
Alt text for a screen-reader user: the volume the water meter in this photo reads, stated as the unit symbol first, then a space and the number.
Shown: m³ 438.2041
